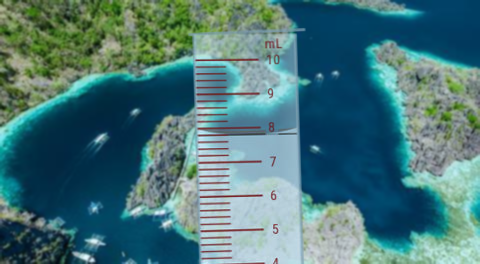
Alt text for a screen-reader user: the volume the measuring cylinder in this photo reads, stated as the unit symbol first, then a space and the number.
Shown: mL 7.8
